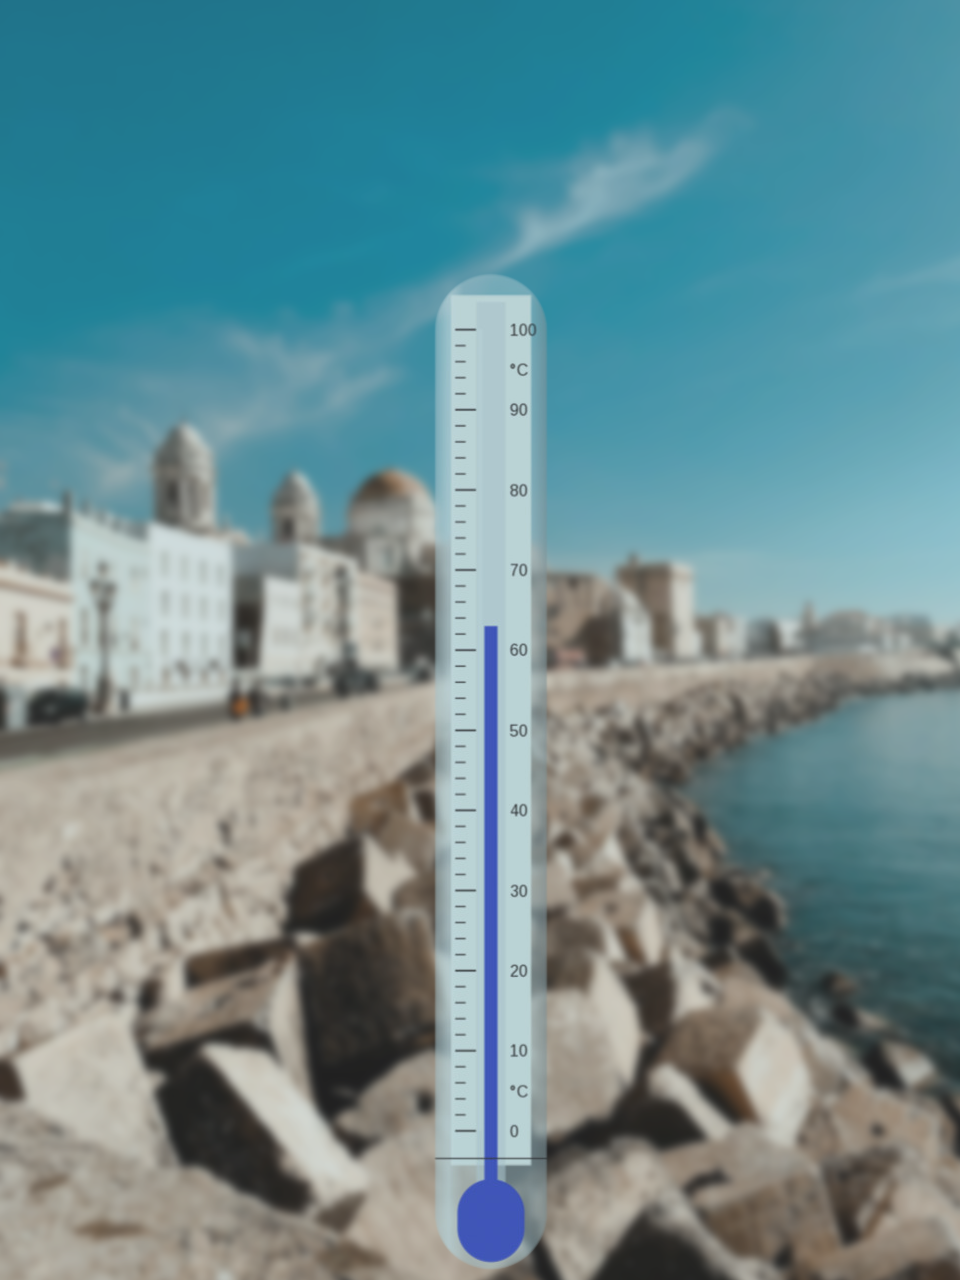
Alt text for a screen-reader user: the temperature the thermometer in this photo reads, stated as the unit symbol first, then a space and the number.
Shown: °C 63
